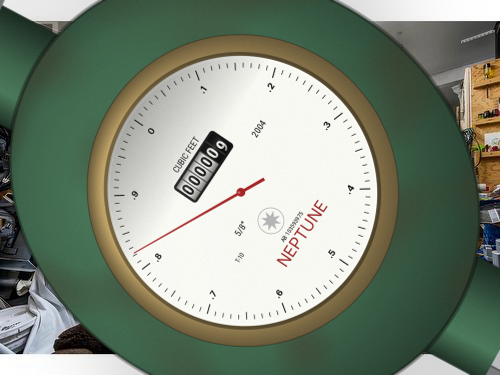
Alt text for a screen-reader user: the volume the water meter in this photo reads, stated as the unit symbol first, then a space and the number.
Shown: ft³ 8.82
